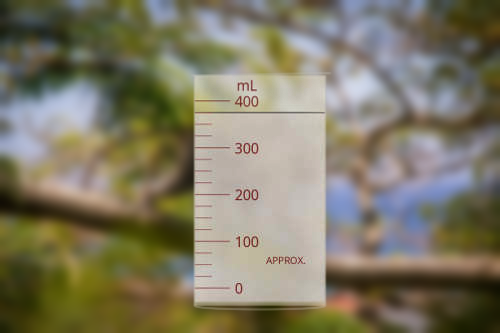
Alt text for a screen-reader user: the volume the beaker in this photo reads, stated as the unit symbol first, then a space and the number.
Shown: mL 375
